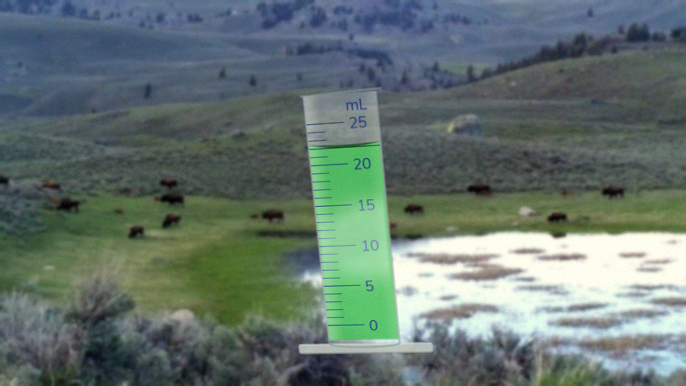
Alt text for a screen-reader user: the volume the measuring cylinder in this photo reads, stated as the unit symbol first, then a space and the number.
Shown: mL 22
